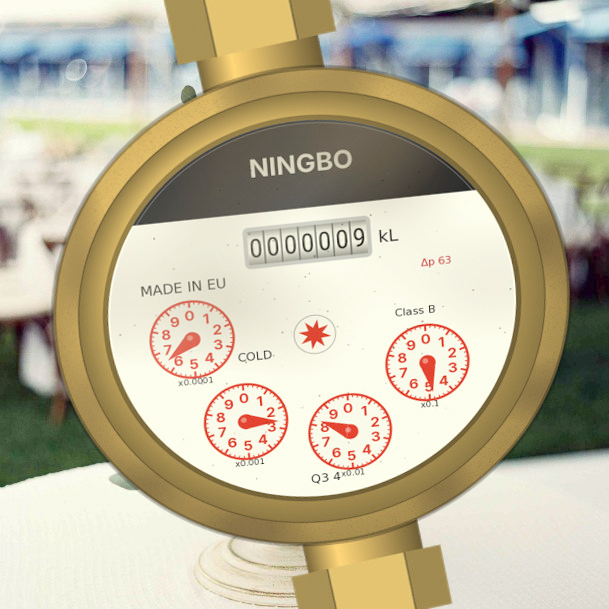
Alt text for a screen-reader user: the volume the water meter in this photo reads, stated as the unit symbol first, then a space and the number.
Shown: kL 9.4826
